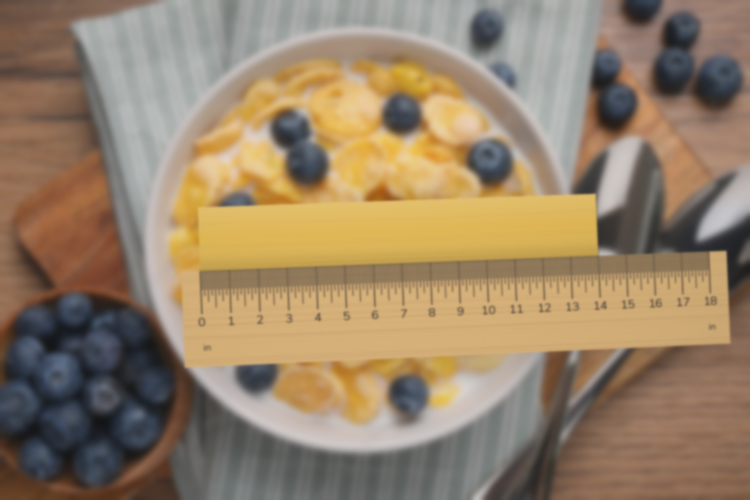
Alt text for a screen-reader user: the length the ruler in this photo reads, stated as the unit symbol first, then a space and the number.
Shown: in 14
